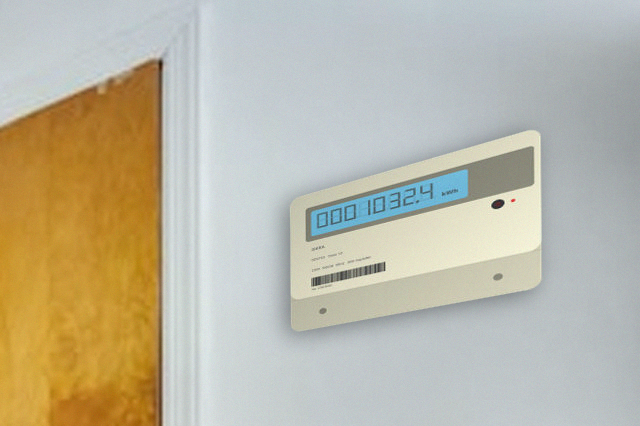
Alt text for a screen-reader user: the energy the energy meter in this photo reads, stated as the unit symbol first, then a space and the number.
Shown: kWh 1032.4
